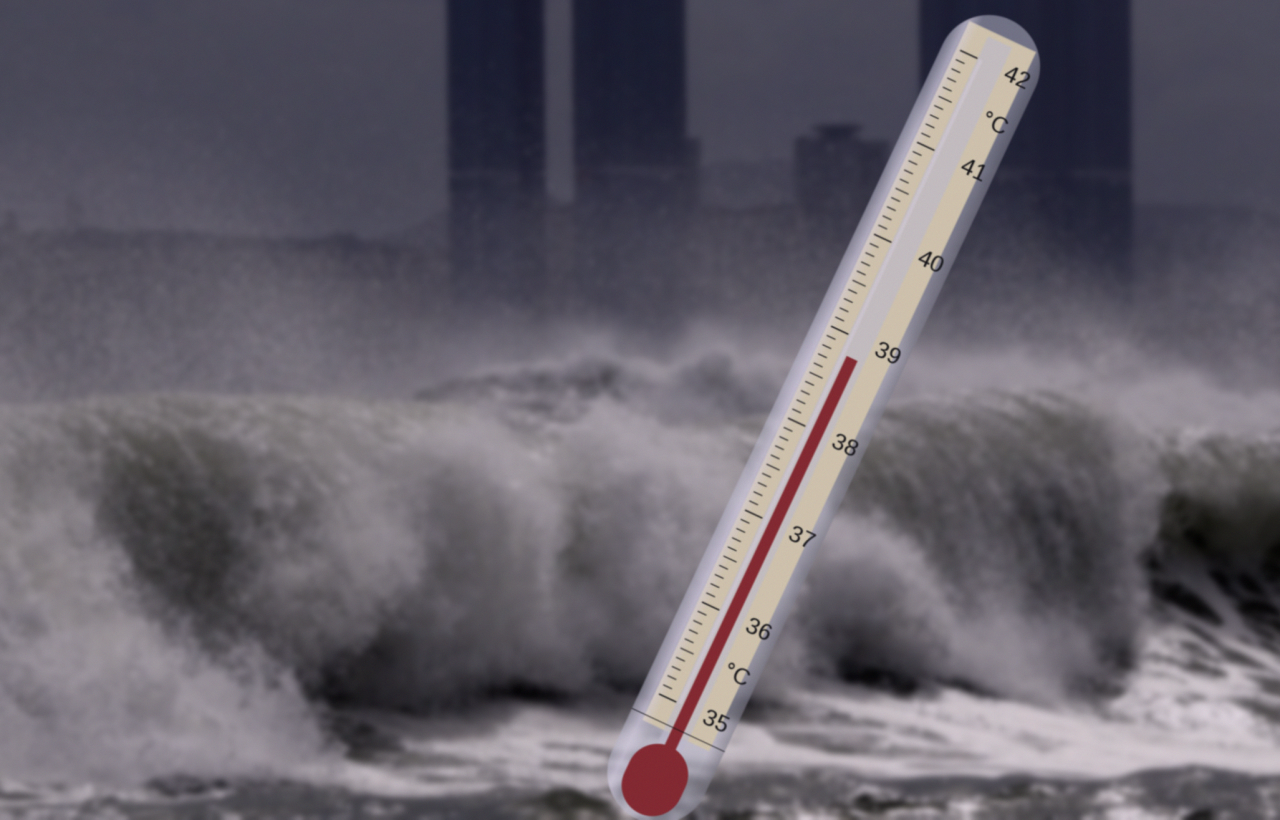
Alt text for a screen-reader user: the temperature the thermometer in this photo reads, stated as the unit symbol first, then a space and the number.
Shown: °C 38.8
